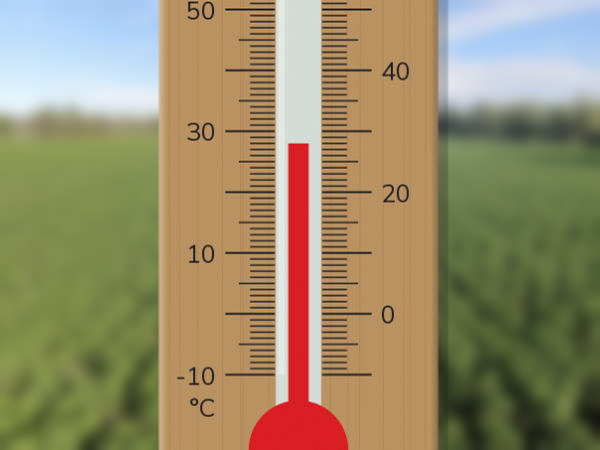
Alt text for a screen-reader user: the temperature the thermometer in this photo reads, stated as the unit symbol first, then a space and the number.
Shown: °C 28
